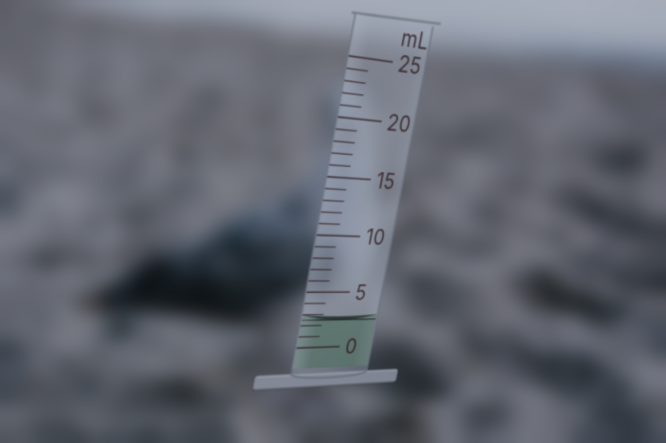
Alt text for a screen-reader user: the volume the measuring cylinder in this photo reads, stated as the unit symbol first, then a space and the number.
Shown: mL 2.5
